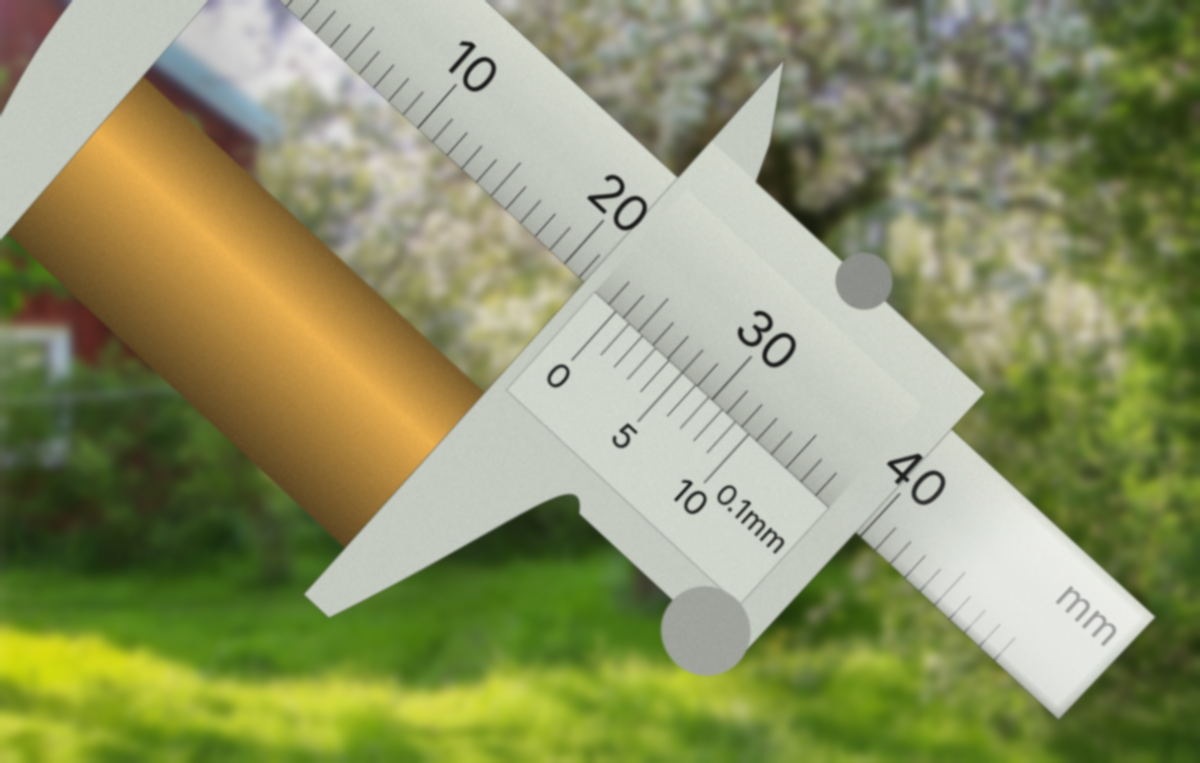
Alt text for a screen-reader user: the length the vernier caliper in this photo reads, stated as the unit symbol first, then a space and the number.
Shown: mm 23.5
